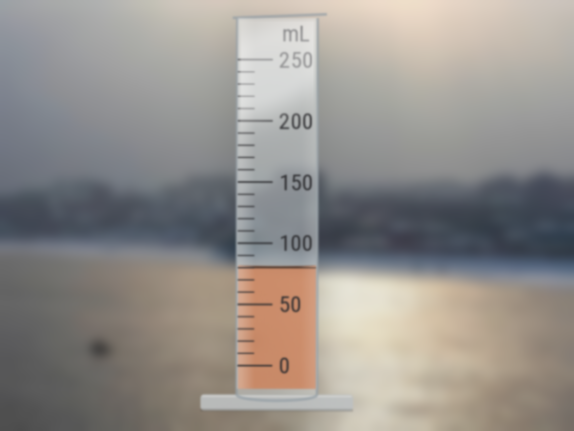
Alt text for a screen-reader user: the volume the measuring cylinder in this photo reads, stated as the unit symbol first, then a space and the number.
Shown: mL 80
